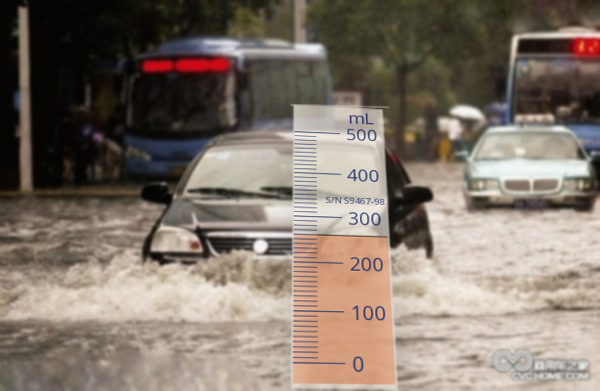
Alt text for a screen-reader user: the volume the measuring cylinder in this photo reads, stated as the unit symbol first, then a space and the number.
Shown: mL 260
